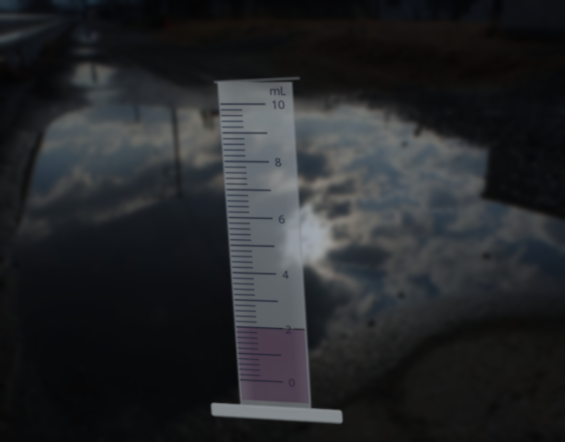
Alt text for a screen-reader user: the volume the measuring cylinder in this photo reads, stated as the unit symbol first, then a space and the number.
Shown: mL 2
